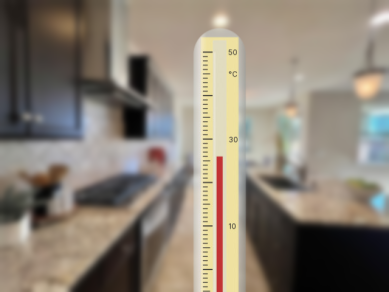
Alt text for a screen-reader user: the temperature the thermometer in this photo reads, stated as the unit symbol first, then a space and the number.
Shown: °C 26
